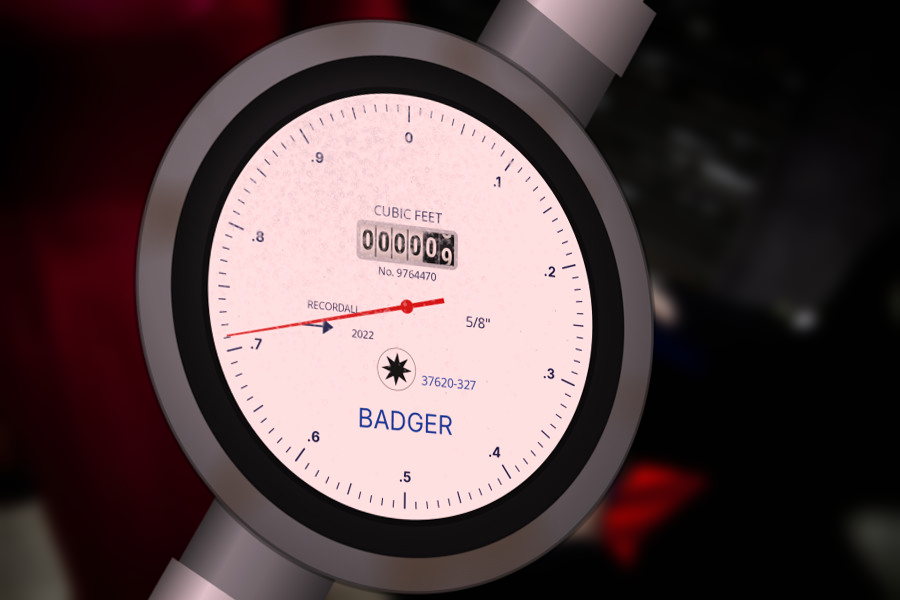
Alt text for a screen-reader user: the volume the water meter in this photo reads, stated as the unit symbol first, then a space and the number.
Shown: ft³ 8.71
